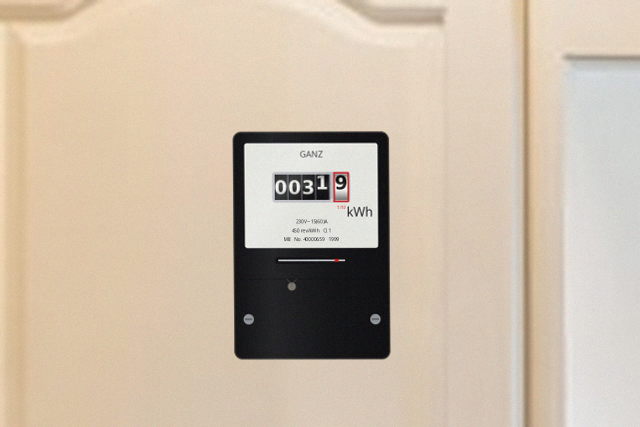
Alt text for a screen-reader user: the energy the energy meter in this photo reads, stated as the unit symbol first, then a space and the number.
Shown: kWh 31.9
